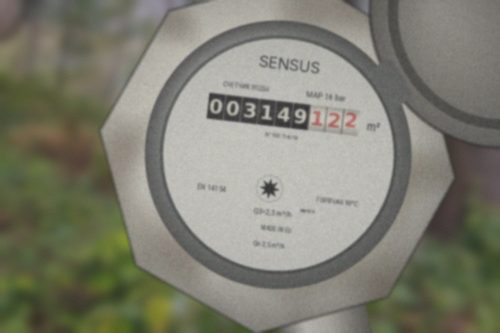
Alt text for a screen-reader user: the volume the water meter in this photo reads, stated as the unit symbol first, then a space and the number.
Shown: m³ 3149.122
